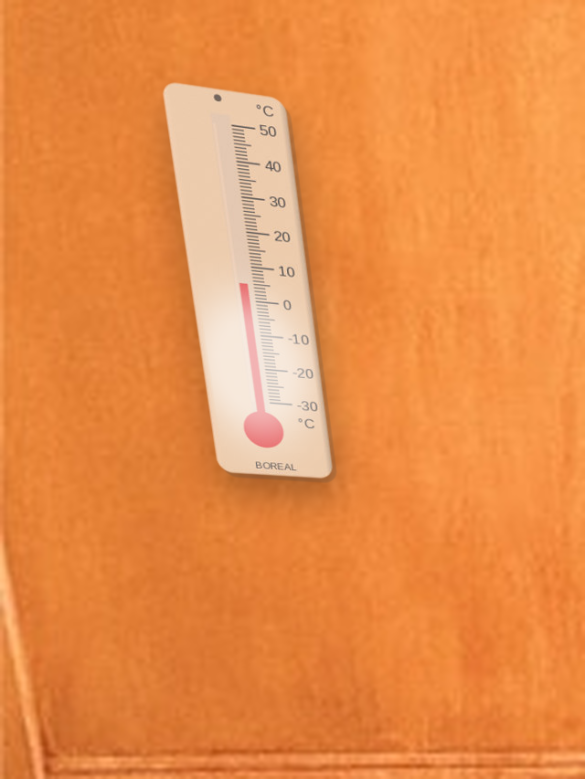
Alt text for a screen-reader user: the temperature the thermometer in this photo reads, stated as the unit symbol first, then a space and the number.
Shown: °C 5
